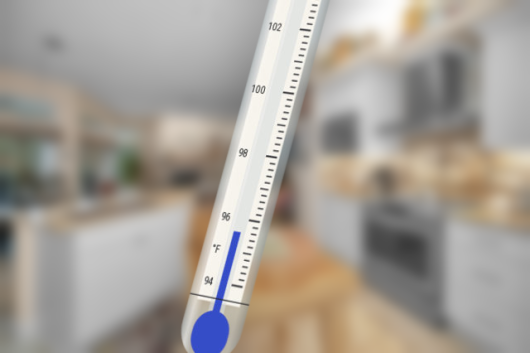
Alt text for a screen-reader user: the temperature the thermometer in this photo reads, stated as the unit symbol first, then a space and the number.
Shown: °F 95.6
